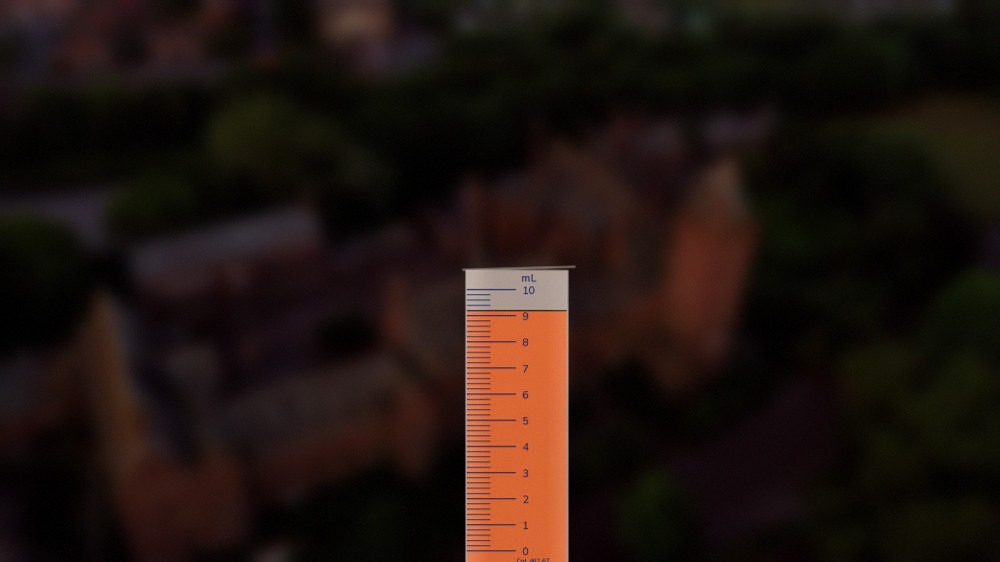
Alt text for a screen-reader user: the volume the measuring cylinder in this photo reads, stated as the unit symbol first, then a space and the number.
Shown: mL 9.2
